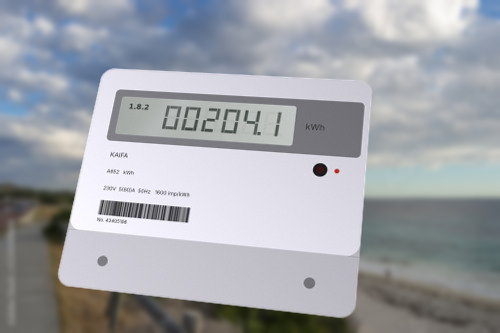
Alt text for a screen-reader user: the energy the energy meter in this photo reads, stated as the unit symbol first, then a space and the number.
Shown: kWh 204.1
